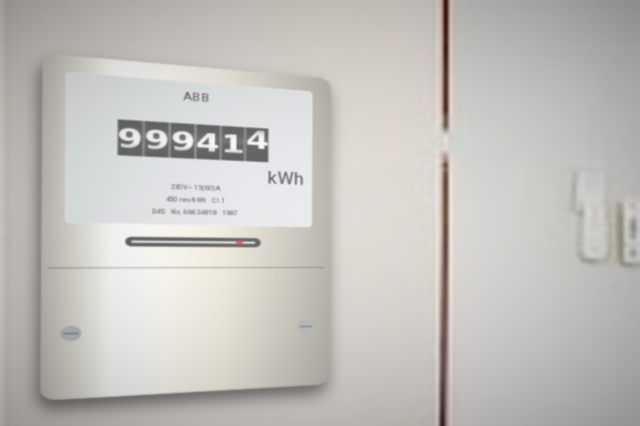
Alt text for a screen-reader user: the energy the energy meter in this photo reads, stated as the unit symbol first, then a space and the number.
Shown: kWh 999414
